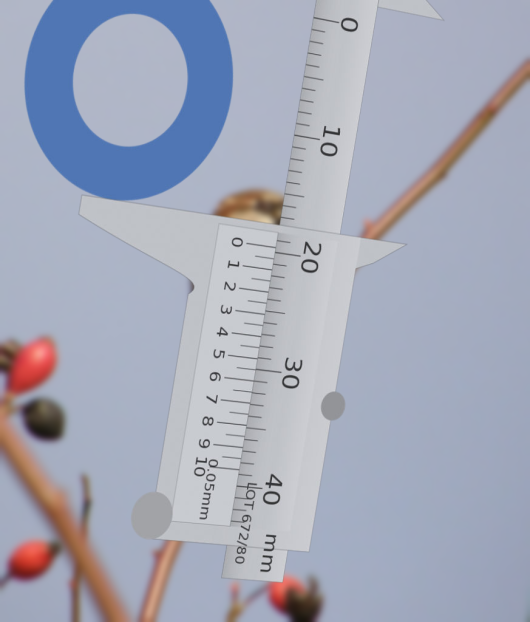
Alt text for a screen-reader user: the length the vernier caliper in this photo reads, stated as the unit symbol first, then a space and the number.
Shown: mm 19.6
